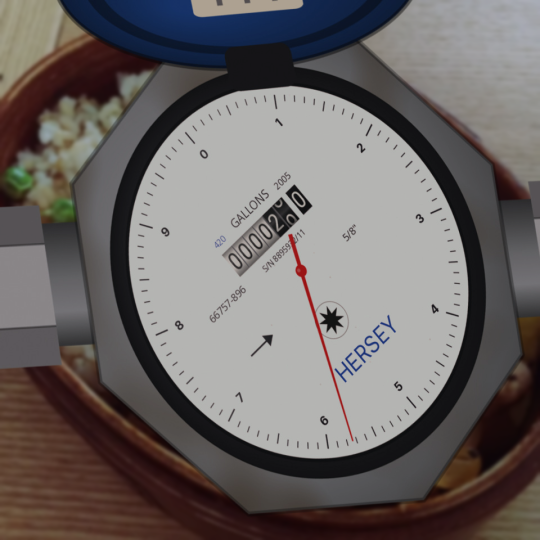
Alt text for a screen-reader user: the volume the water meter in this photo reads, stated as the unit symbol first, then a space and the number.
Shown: gal 285.7
